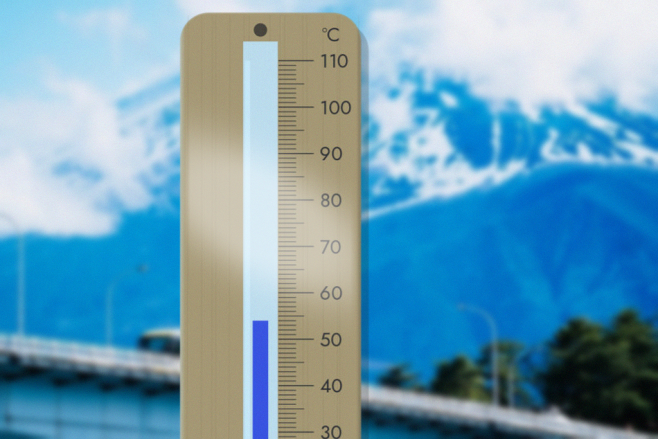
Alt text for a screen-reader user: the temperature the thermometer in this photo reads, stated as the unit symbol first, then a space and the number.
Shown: °C 54
